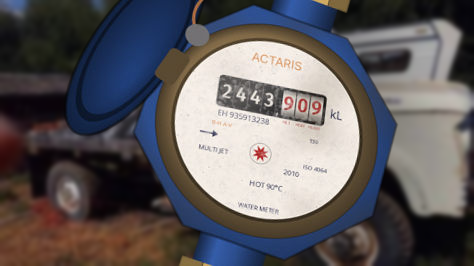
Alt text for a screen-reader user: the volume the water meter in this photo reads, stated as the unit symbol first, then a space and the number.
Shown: kL 2443.909
